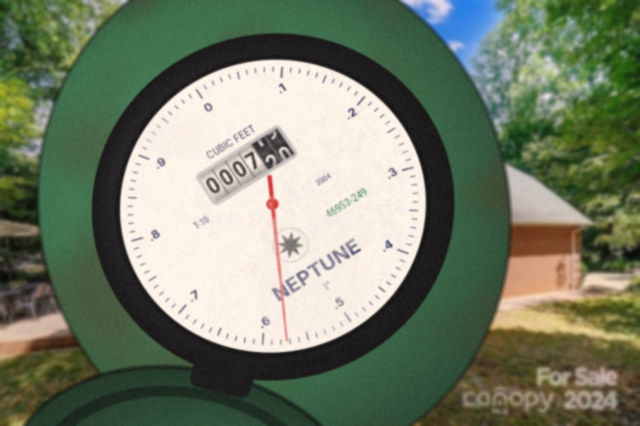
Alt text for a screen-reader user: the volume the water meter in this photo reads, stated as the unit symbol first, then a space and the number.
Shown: ft³ 719.57
